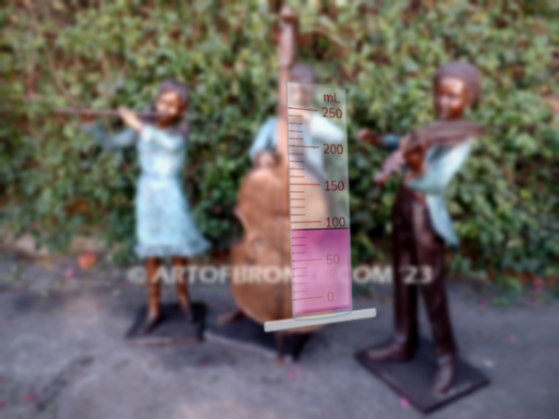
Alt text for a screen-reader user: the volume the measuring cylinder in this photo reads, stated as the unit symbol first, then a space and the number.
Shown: mL 90
